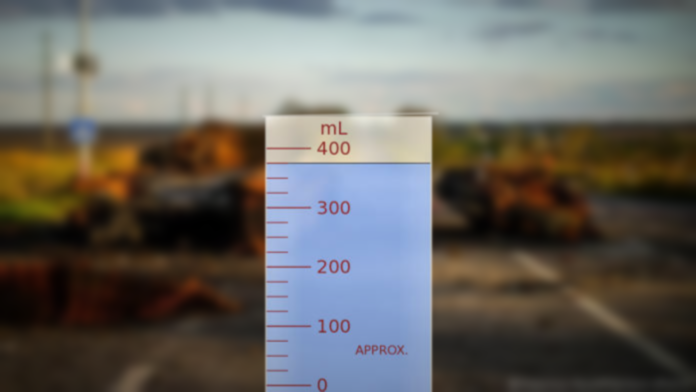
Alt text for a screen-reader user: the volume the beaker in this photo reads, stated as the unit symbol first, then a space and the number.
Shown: mL 375
